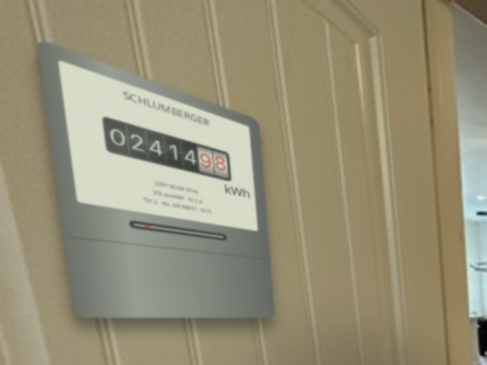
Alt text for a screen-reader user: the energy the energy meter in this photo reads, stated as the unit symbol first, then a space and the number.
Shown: kWh 2414.98
